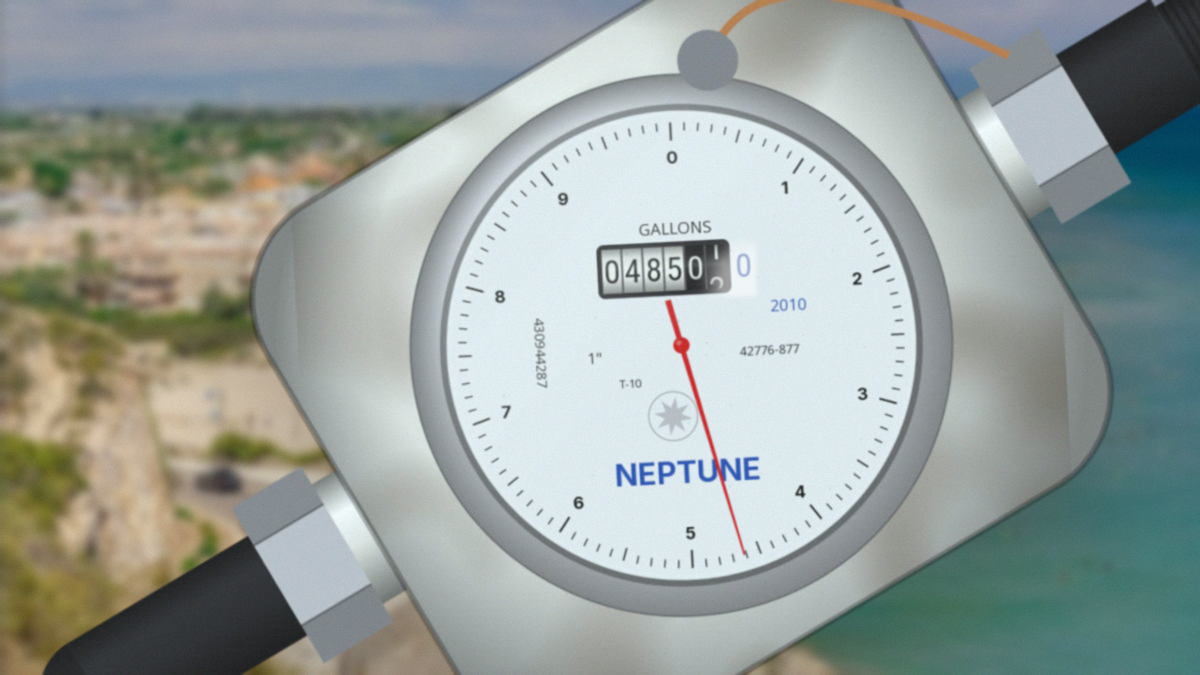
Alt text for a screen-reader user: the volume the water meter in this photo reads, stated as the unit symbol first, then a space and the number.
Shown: gal 485014.6
